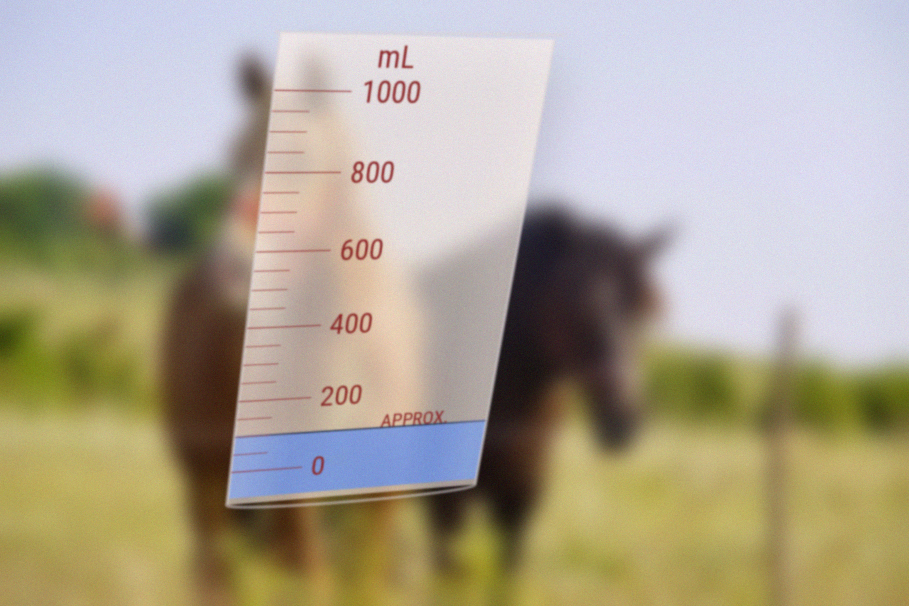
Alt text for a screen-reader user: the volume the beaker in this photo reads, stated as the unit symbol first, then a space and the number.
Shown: mL 100
